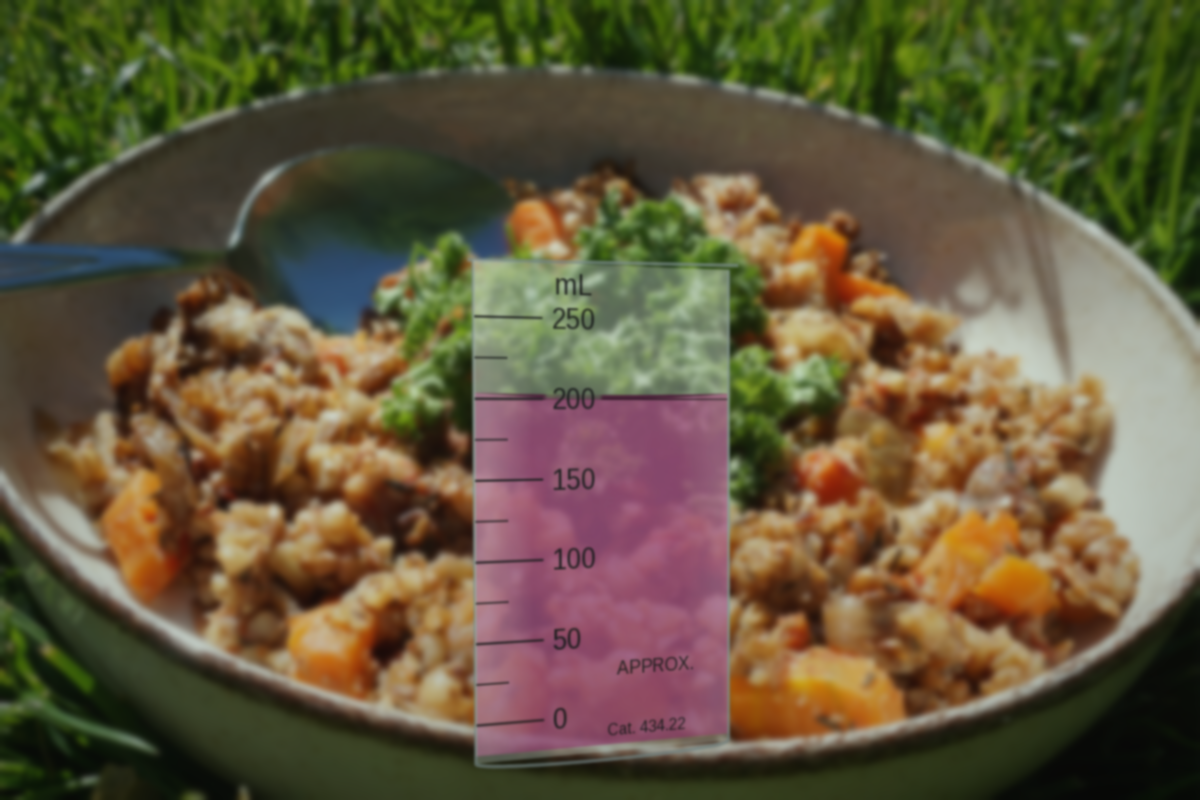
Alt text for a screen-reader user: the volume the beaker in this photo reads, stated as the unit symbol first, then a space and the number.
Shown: mL 200
